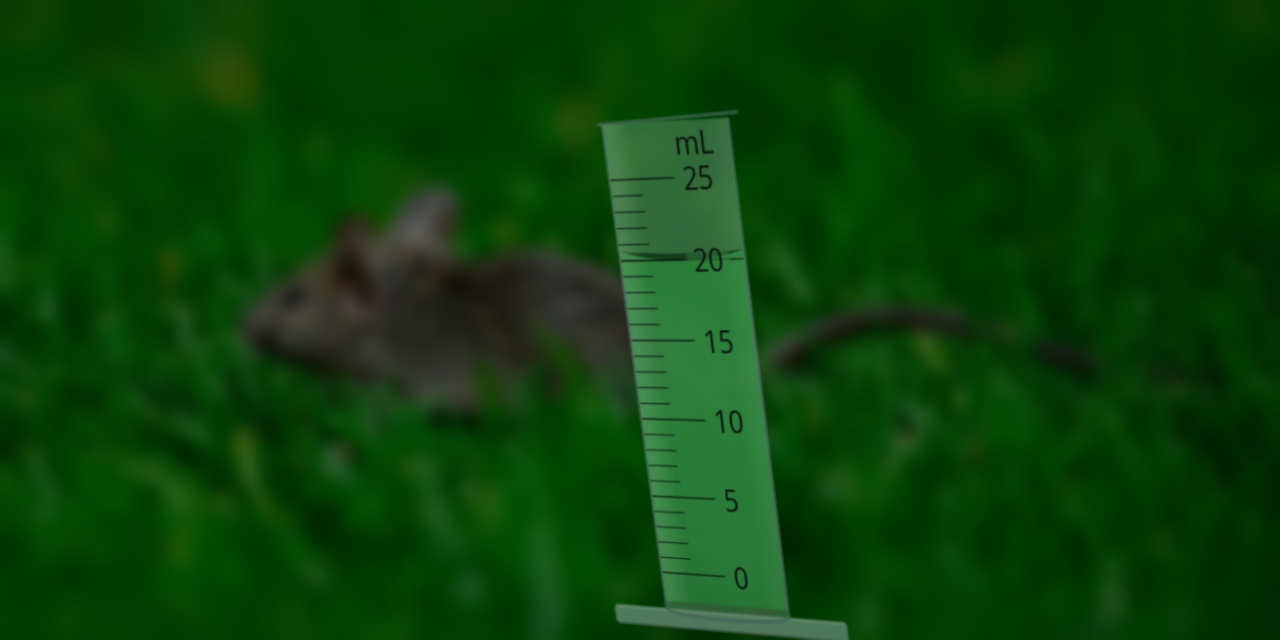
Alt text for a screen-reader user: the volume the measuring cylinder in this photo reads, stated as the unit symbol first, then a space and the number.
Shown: mL 20
